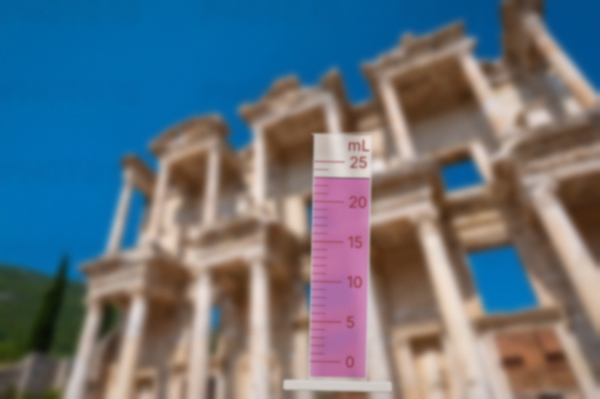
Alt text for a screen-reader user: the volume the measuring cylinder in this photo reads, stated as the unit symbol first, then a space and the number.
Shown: mL 23
